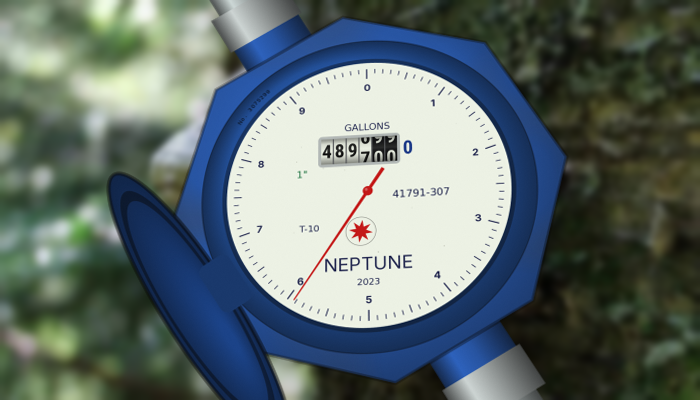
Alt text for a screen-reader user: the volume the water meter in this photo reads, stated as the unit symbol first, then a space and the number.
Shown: gal 4896995.9
